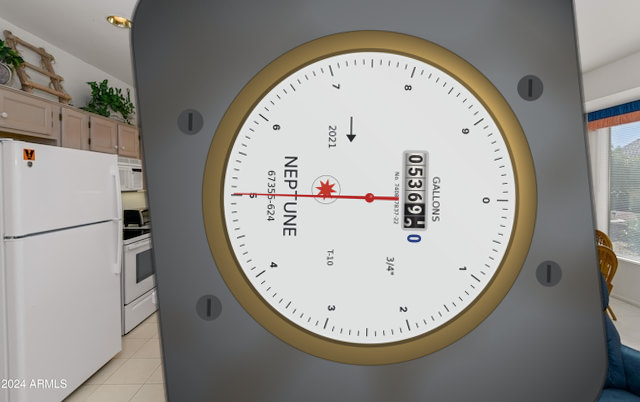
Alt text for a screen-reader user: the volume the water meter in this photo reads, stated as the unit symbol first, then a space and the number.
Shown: gal 536915.0
